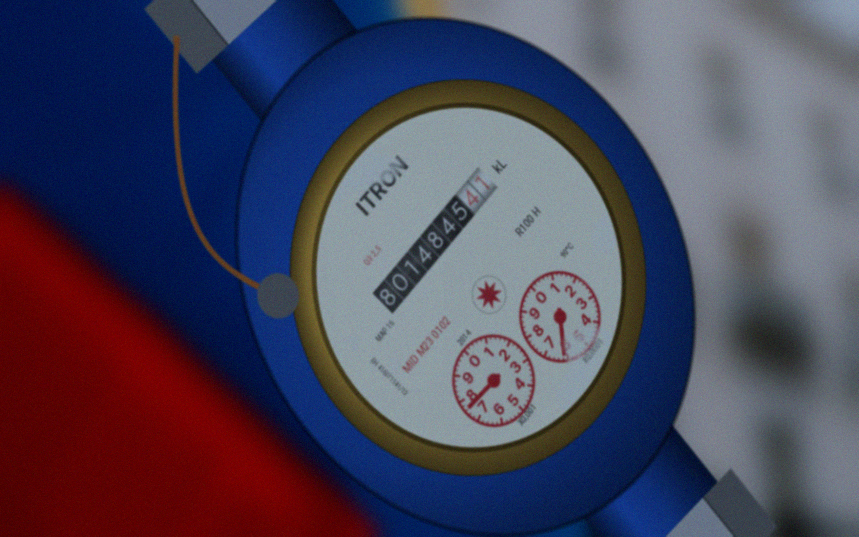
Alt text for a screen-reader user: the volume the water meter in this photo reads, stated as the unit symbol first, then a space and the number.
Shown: kL 8014845.4176
